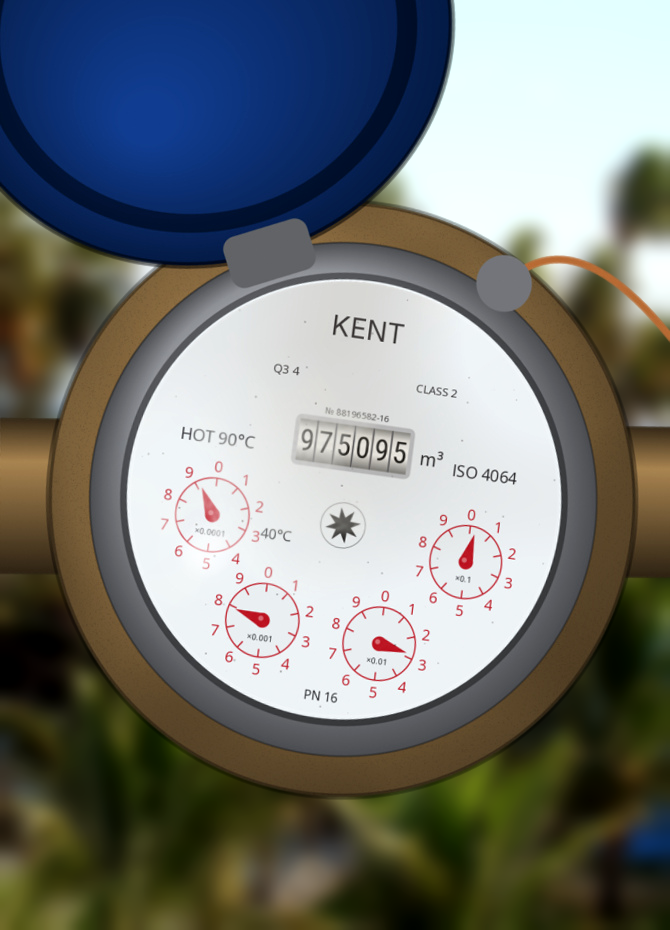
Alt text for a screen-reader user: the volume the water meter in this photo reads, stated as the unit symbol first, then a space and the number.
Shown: m³ 975095.0279
